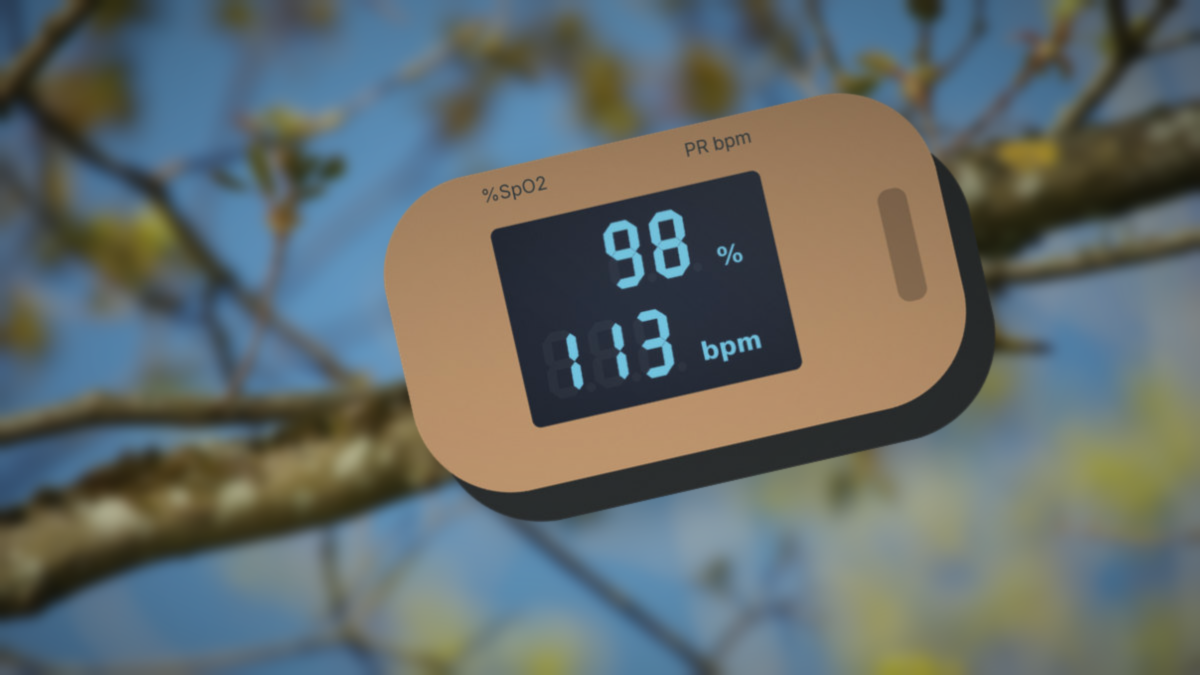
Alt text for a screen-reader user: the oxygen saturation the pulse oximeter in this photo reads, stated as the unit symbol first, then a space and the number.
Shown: % 98
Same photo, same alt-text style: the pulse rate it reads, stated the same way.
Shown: bpm 113
